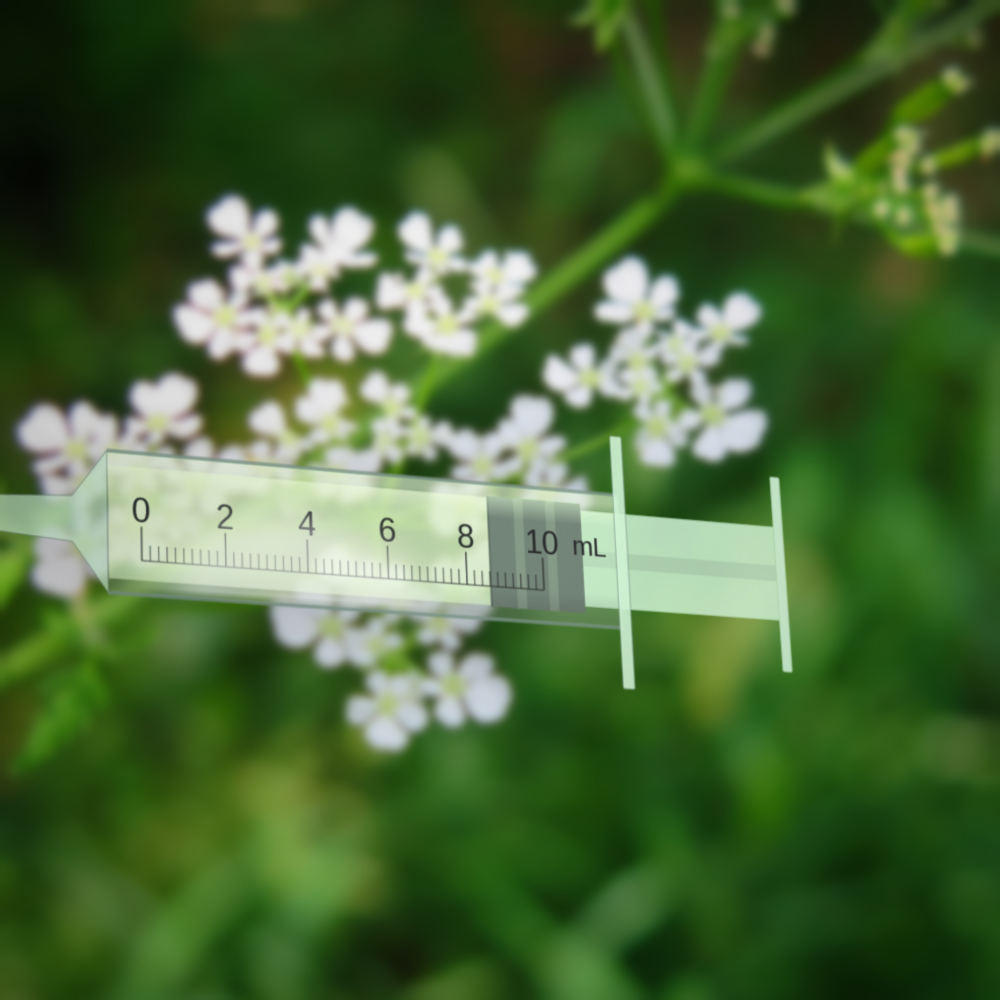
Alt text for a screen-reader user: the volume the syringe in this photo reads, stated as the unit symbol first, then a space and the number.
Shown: mL 8.6
